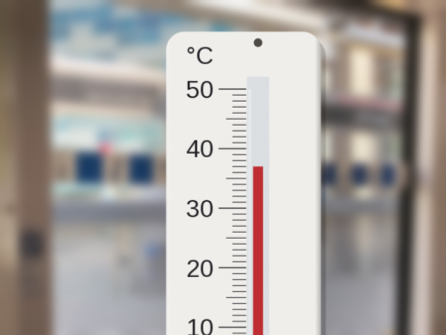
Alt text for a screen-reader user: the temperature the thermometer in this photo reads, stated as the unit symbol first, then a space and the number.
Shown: °C 37
